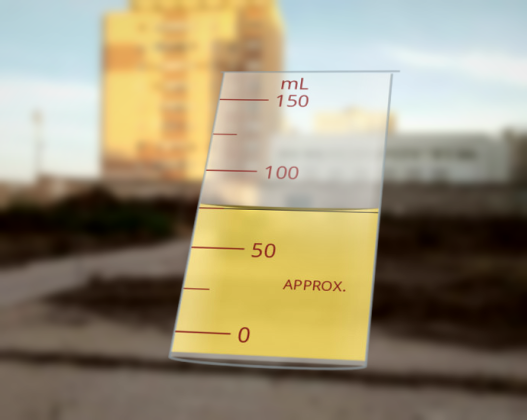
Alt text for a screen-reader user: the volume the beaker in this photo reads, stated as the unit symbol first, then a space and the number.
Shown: mL 75
